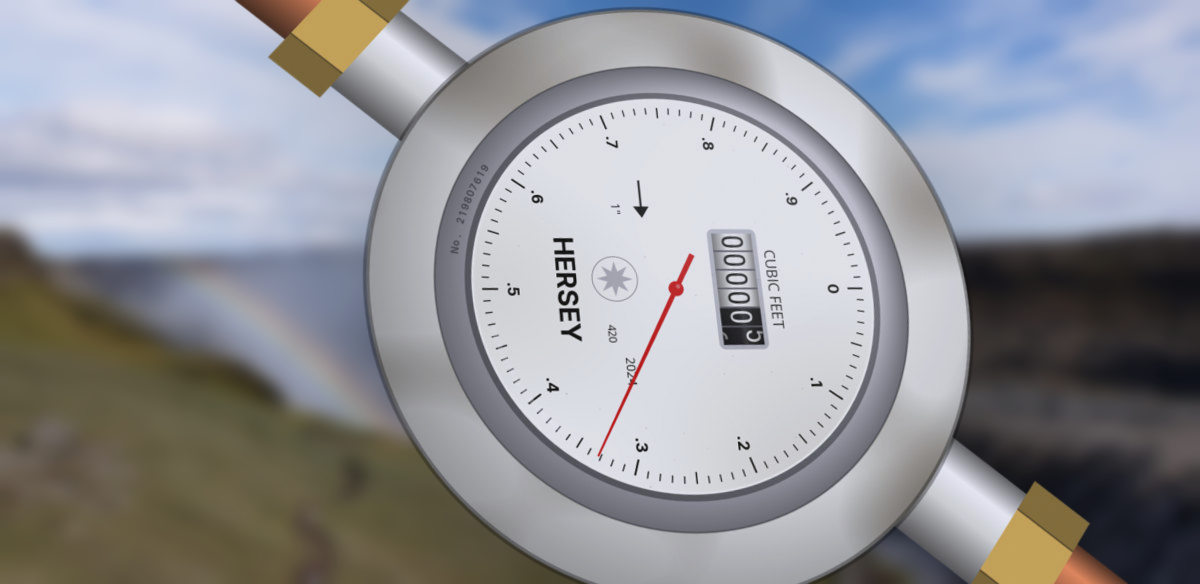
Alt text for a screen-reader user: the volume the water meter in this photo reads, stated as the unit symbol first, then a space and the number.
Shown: ft³ 5.33
